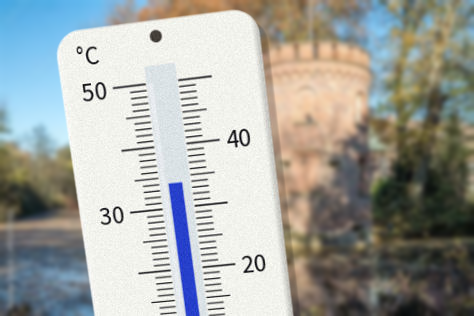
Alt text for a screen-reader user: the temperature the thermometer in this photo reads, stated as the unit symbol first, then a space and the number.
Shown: °C 34
